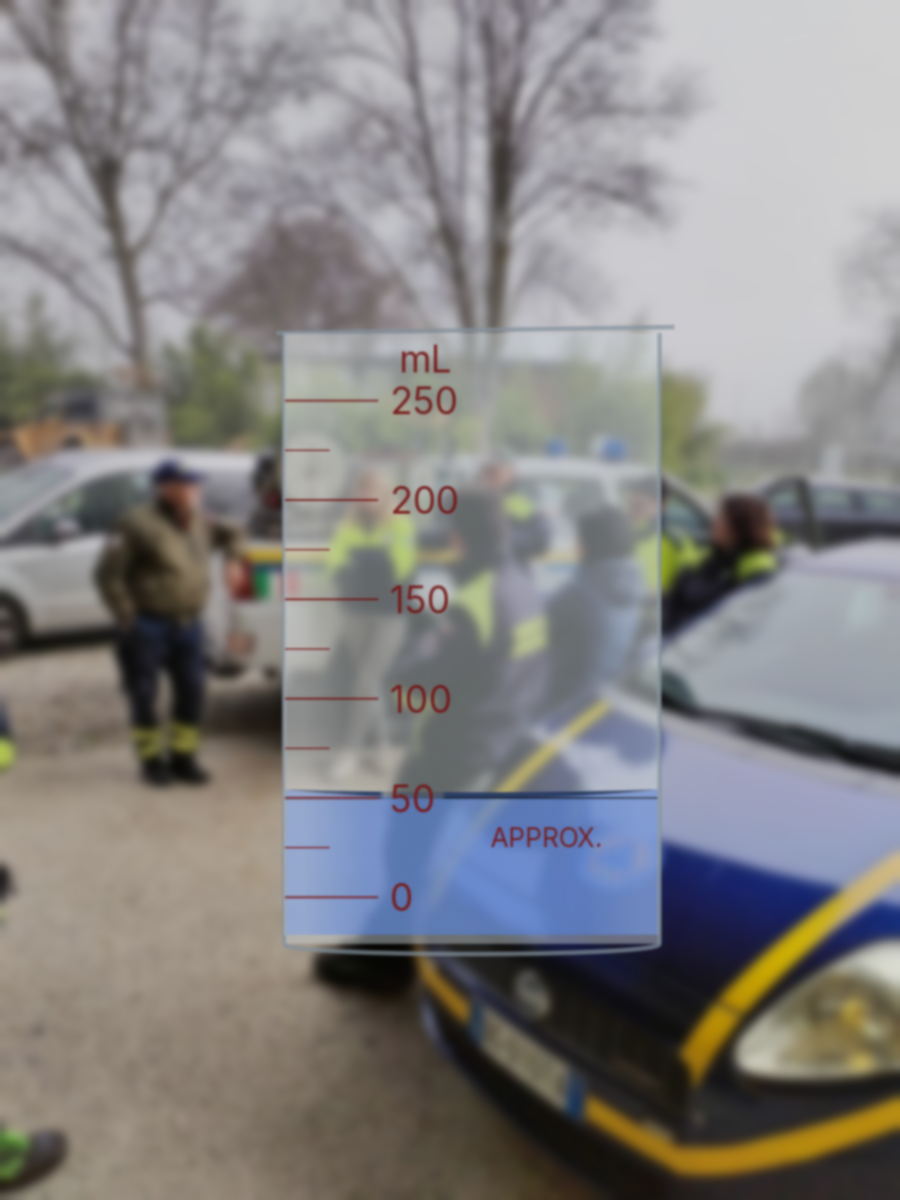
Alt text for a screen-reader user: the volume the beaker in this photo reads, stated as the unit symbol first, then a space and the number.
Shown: mL 50
